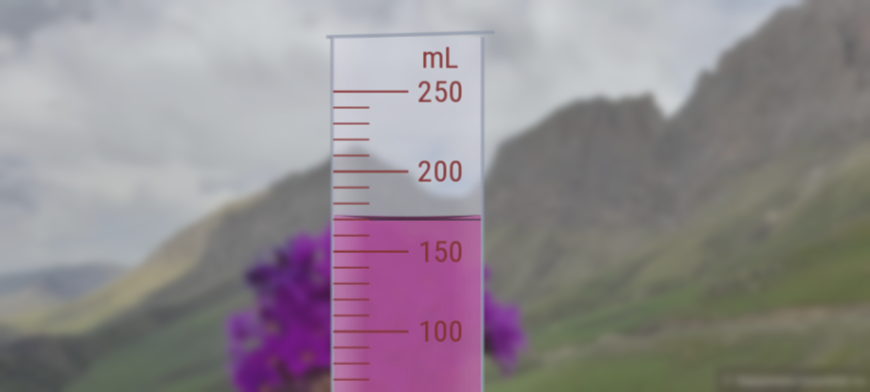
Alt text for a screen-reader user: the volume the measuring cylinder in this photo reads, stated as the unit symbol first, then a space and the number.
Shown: mL 170
